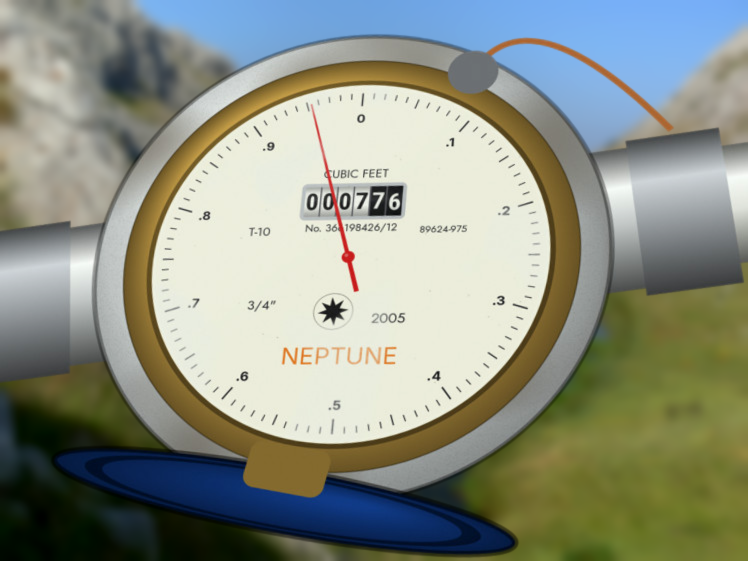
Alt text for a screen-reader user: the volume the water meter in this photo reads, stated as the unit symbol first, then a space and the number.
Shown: ft³ 775.95
